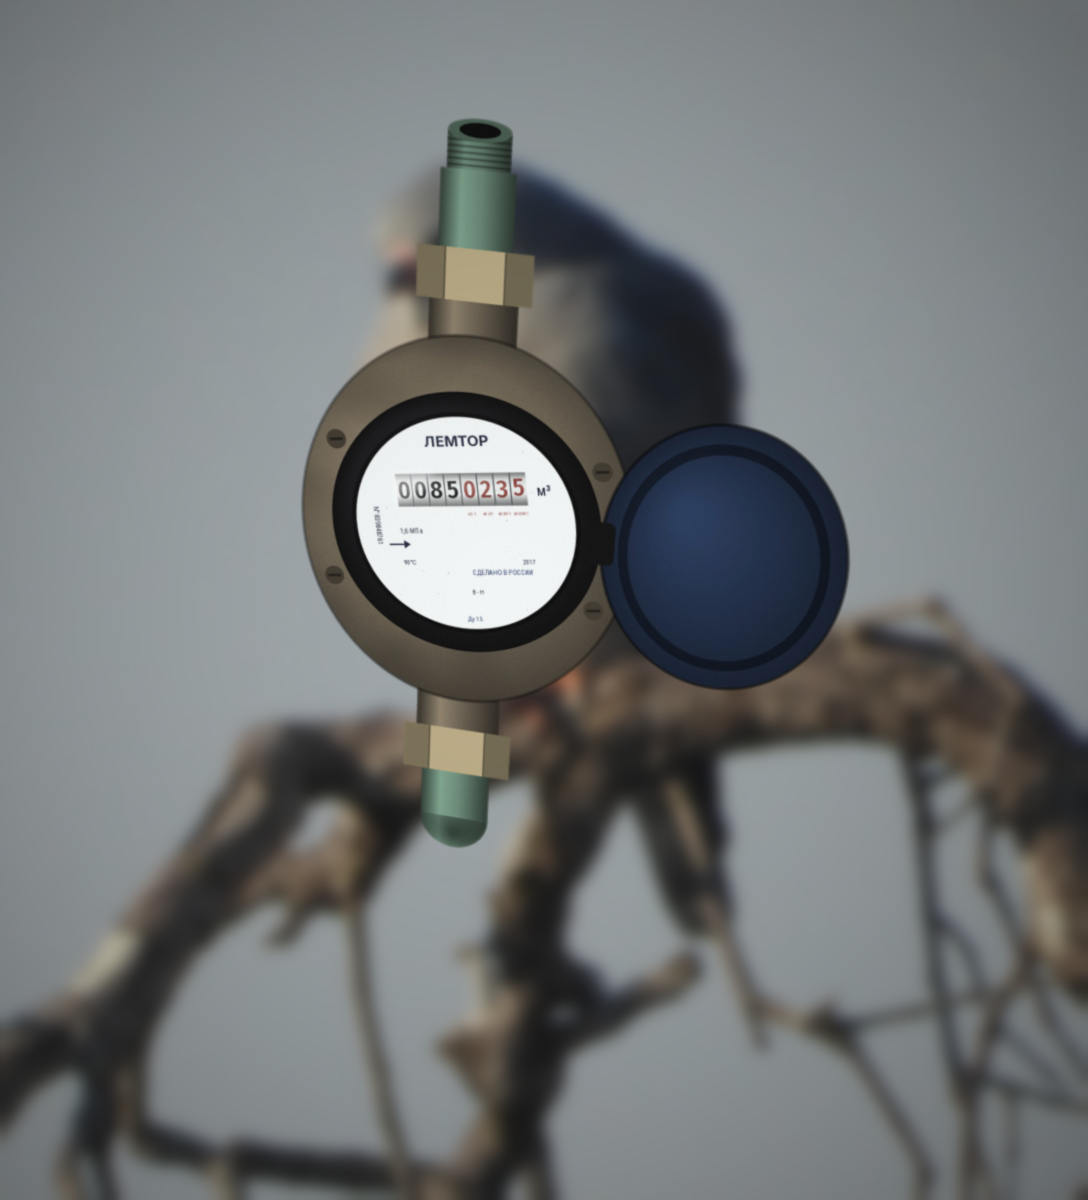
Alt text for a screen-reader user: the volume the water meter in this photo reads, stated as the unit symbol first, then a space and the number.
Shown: m³ 85.0235
